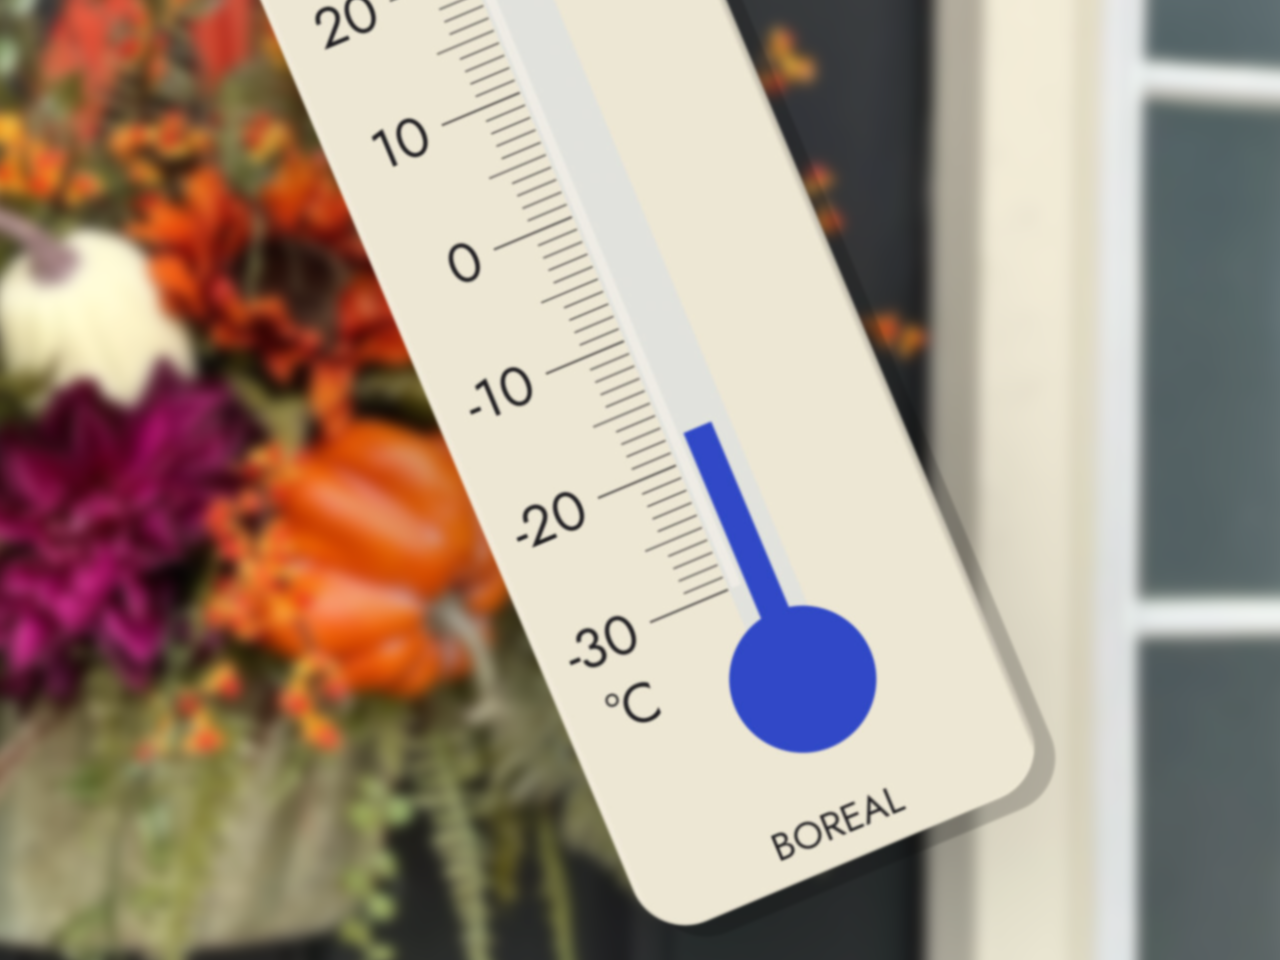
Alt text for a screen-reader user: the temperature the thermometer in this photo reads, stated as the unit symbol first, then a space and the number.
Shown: °C -18
